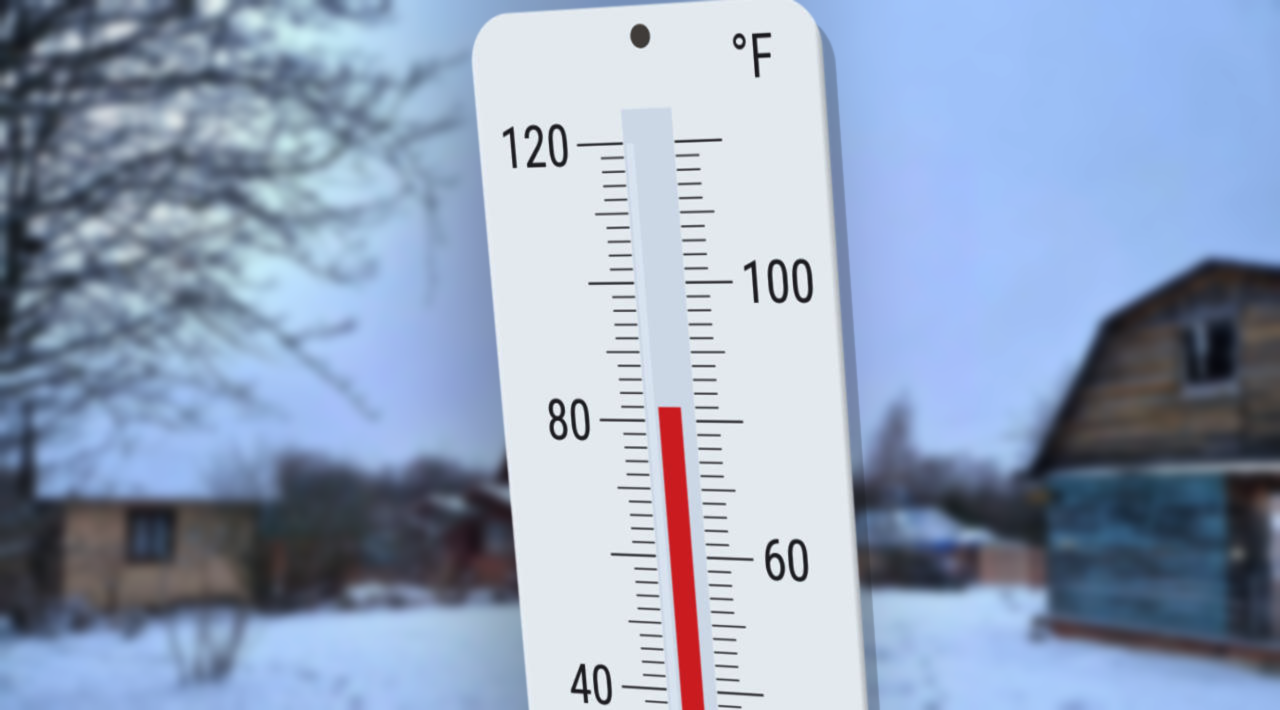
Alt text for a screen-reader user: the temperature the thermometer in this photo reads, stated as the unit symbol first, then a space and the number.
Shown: °F 82
